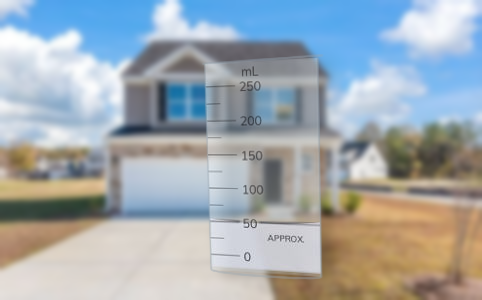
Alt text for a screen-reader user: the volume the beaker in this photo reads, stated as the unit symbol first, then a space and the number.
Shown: mL 50
